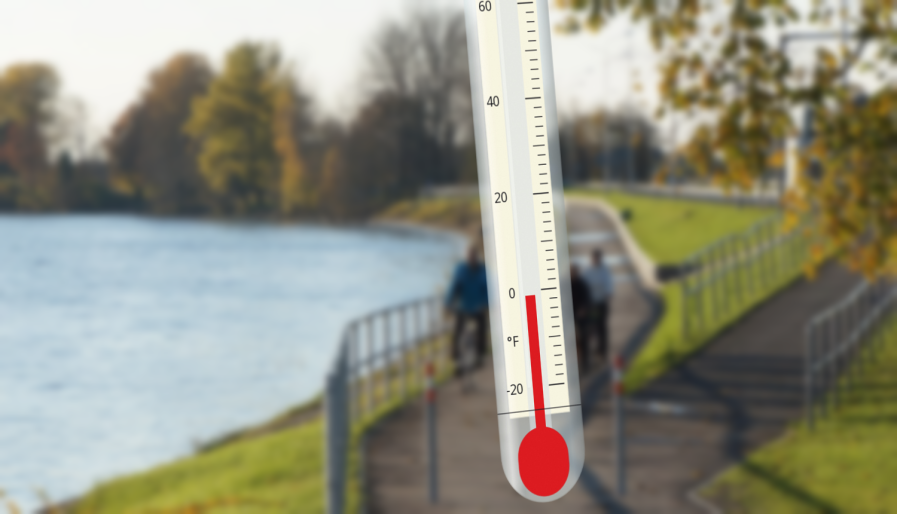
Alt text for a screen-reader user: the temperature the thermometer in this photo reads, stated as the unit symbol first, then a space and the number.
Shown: °F -1
